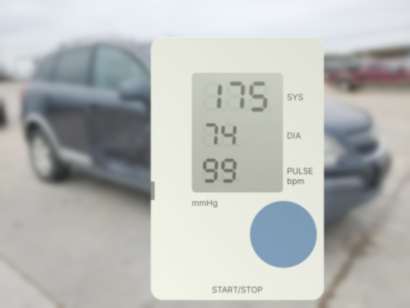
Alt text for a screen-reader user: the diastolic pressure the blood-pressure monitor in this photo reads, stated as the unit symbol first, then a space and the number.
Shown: mmHg 74
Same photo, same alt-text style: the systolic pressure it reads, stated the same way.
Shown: mmHg 175
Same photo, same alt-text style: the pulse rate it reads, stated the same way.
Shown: bpm 99
